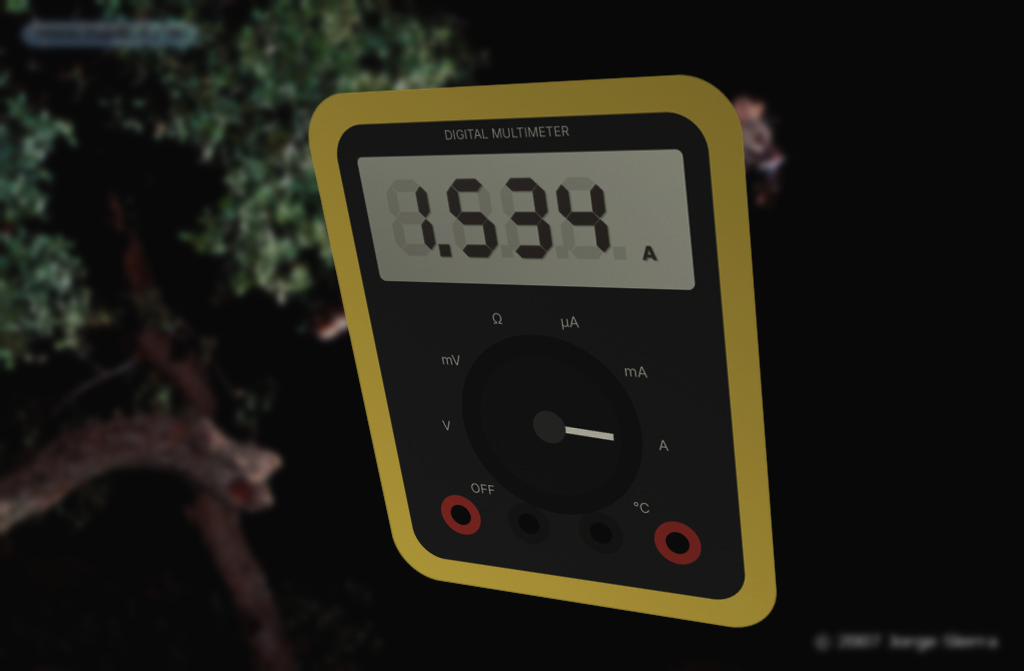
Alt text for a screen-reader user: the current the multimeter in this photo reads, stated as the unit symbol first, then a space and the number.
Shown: A 1.534
